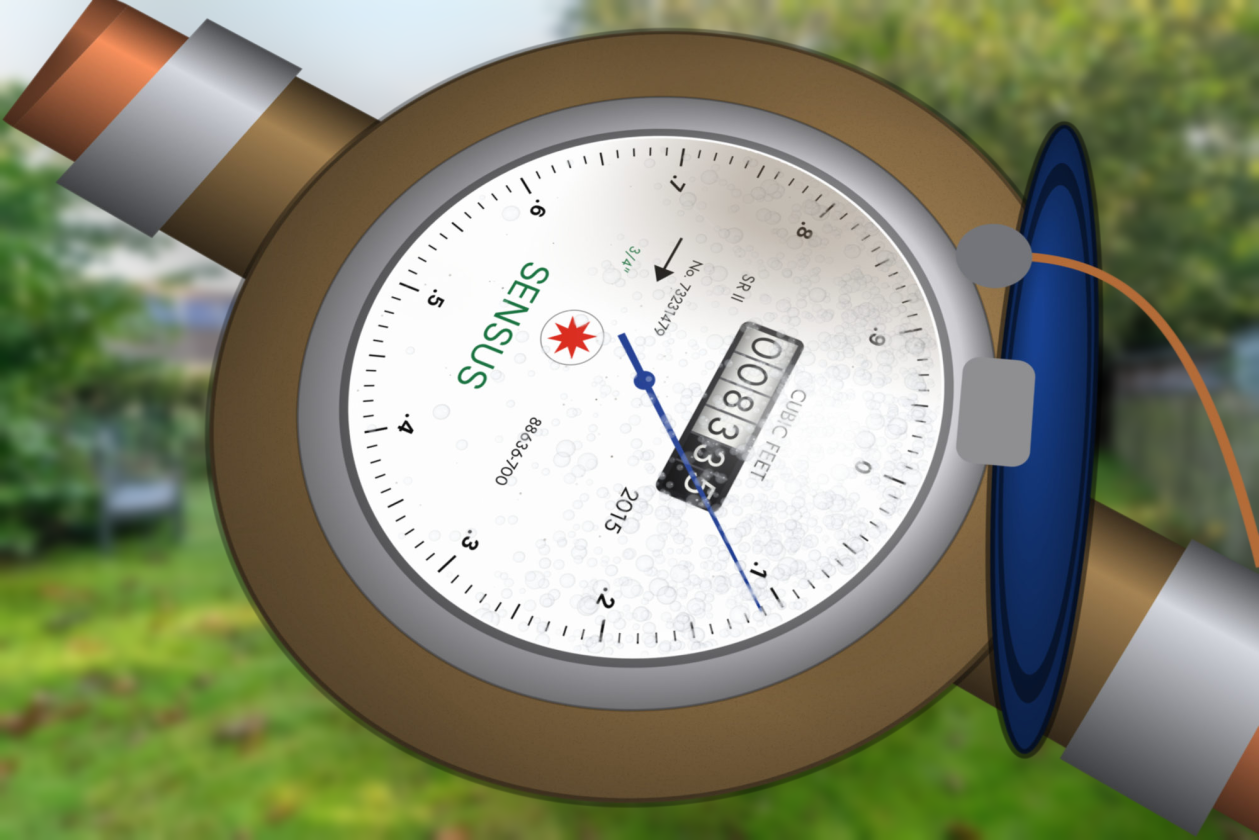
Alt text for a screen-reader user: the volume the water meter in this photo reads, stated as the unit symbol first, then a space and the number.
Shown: ft³ 8335.11
